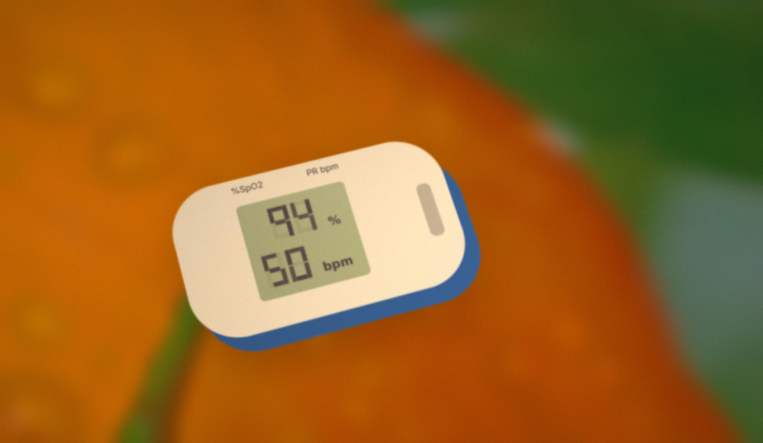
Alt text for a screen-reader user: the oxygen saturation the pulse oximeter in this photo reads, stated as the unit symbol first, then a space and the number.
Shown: % 94
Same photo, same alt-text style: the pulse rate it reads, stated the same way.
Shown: bpm 50
